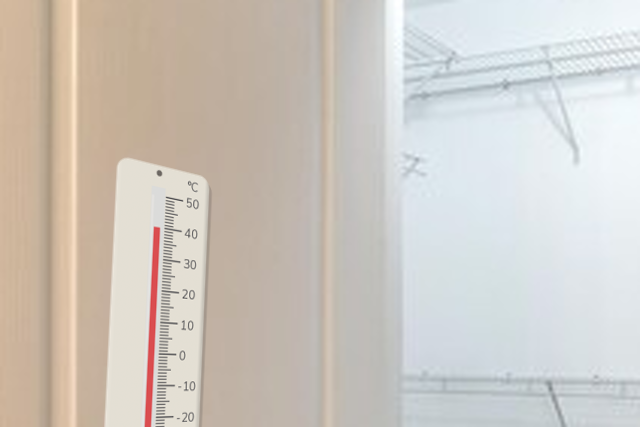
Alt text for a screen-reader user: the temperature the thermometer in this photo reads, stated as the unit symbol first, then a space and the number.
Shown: °C 40
